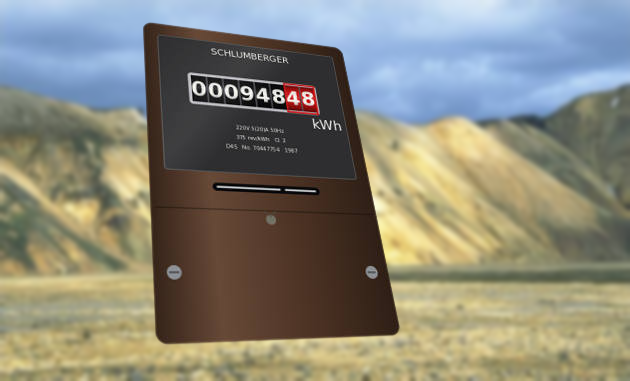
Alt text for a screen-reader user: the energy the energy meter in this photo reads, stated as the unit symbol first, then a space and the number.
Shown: kWh 948.48
